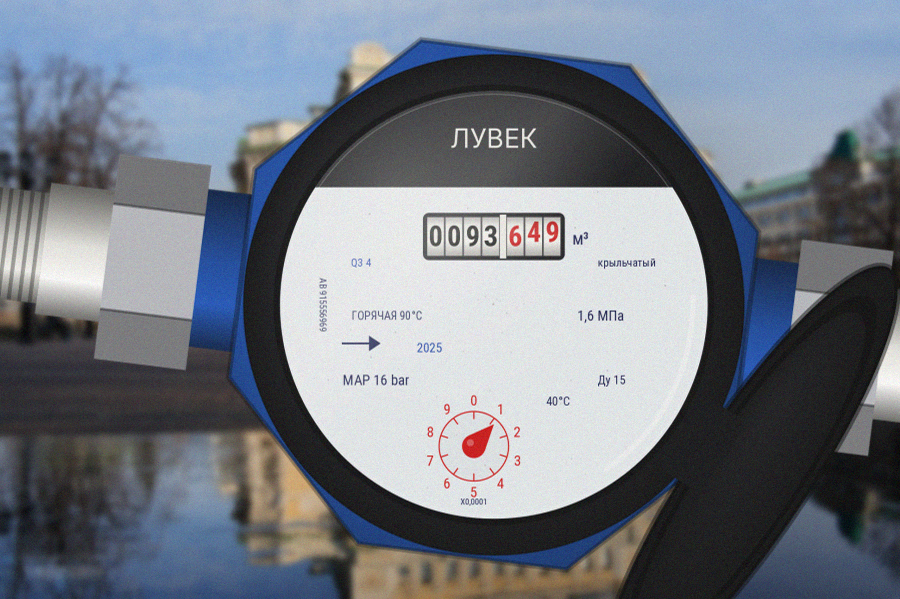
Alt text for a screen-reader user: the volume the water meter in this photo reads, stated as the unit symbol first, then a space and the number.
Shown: m³ 93.6491
